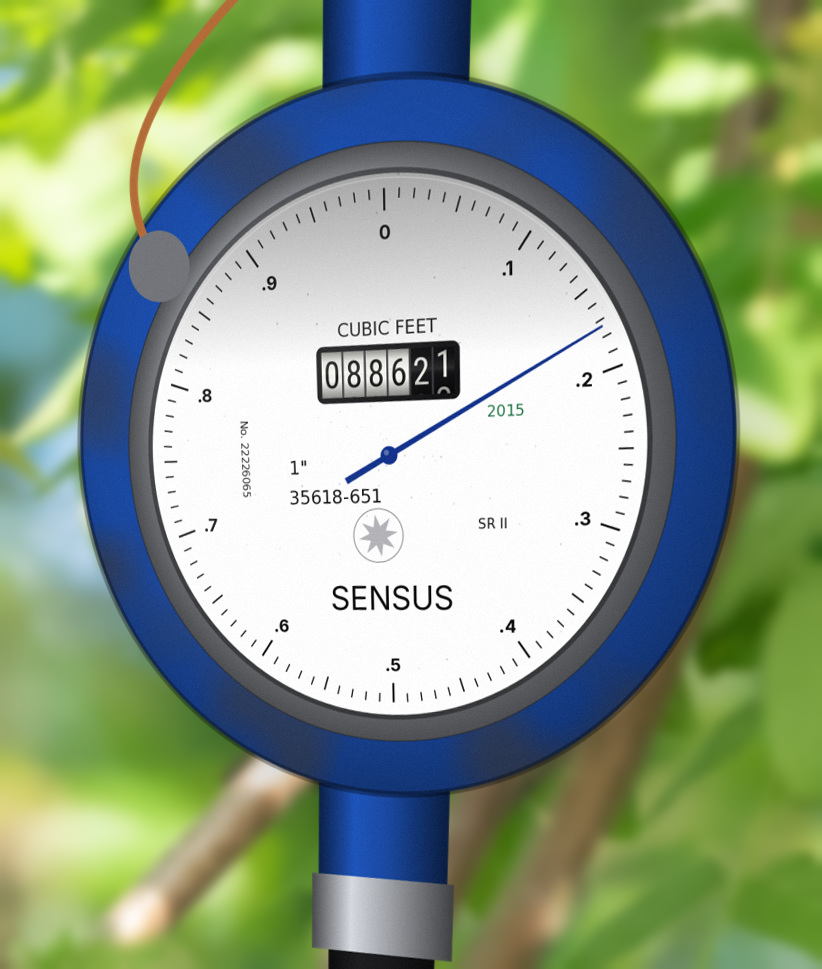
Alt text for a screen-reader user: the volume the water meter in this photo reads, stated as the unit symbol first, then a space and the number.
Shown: ft³ 88621.17
